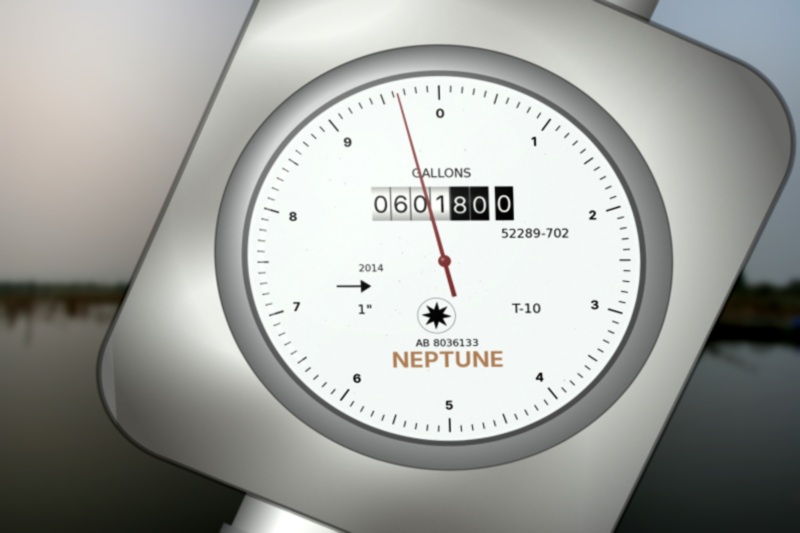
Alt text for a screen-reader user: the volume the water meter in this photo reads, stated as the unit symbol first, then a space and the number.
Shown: gal 601799.6
